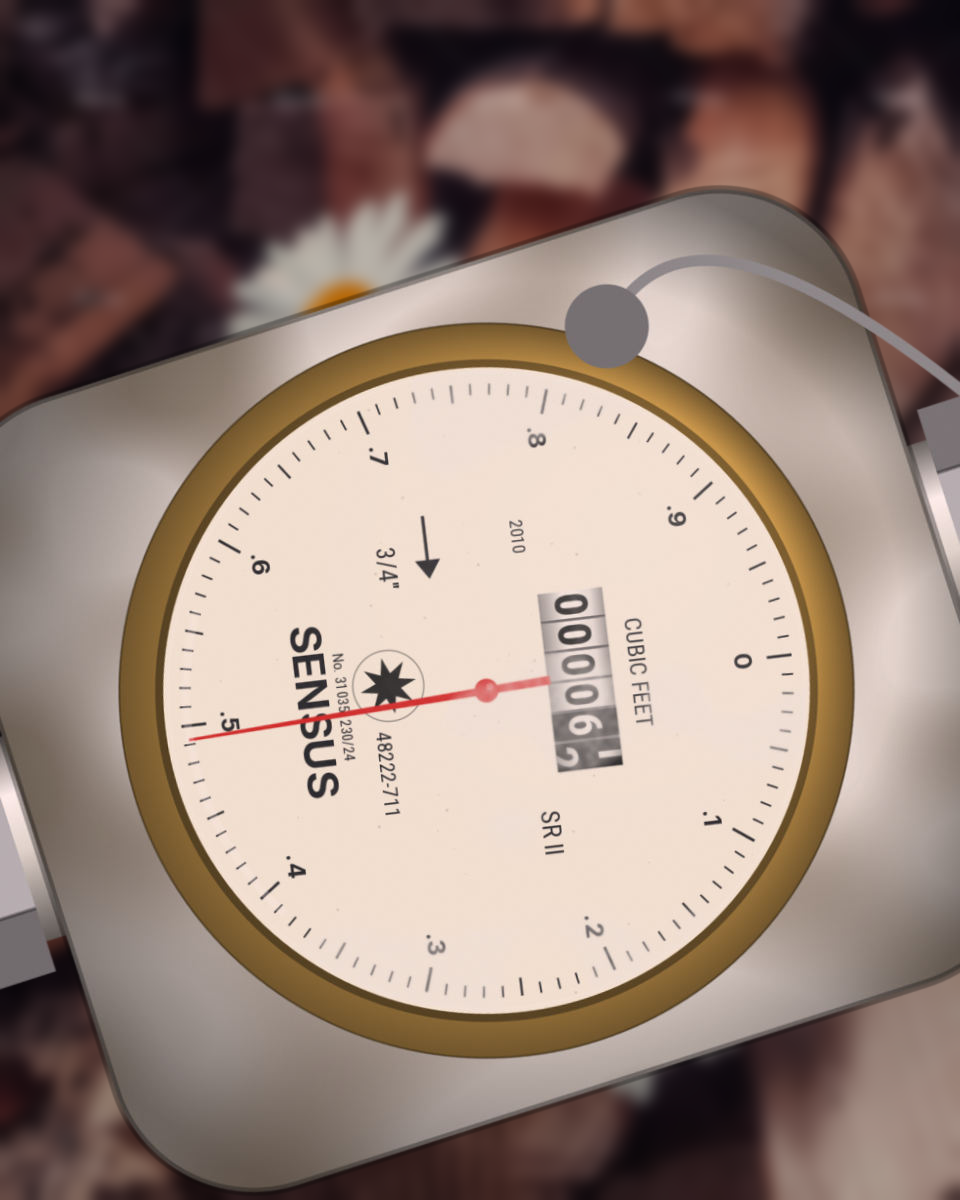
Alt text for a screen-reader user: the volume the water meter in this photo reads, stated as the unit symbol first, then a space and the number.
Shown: ft³ 61.49
